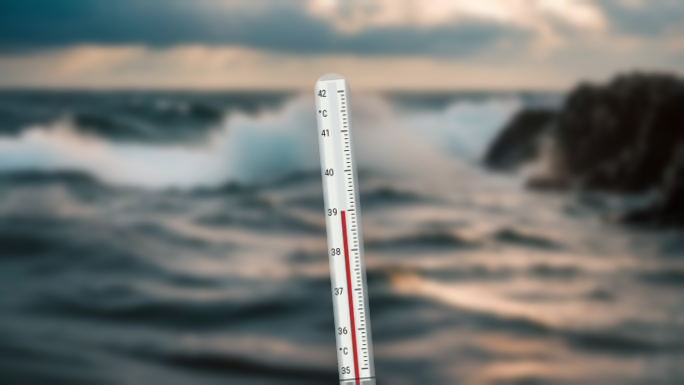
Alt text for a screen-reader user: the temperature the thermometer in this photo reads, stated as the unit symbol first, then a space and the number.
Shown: °C 39
